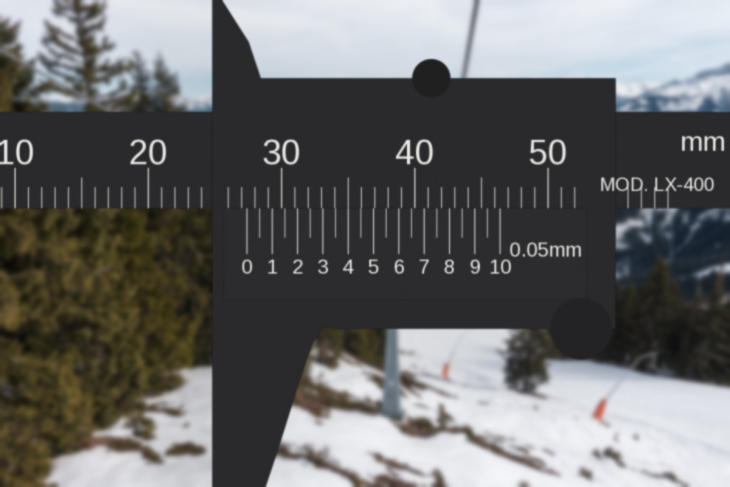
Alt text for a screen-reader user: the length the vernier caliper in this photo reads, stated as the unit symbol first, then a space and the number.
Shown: mm 27.4
